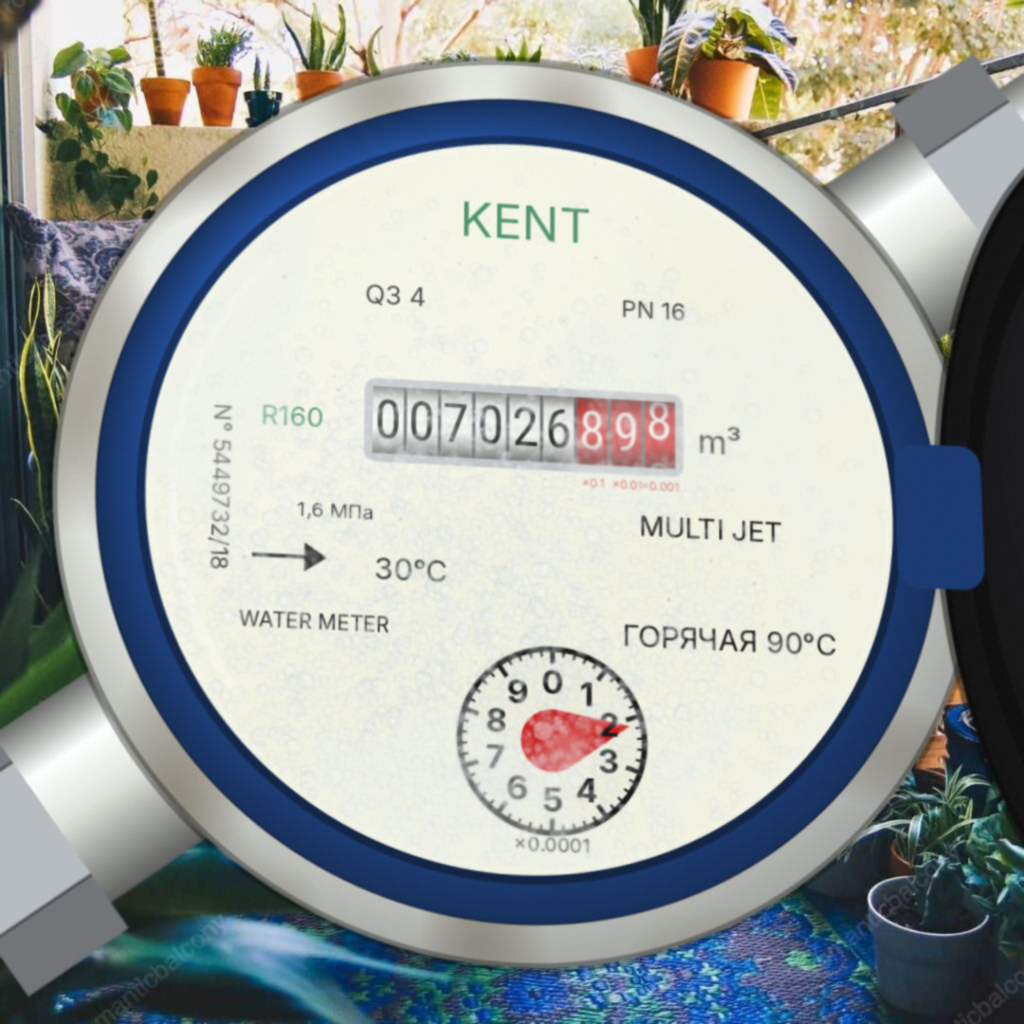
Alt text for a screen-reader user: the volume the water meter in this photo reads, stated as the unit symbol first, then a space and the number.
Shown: m³ 7026.8982
